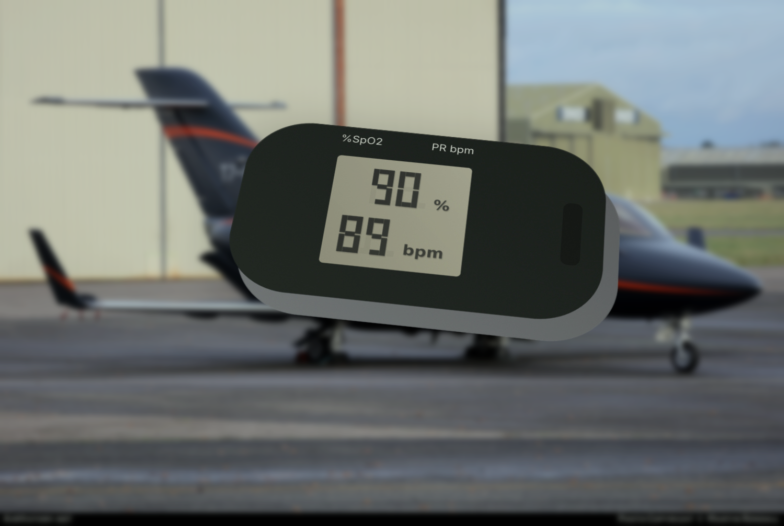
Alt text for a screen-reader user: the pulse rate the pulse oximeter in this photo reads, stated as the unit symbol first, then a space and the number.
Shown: bpm 89
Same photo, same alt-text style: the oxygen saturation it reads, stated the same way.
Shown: % 90
